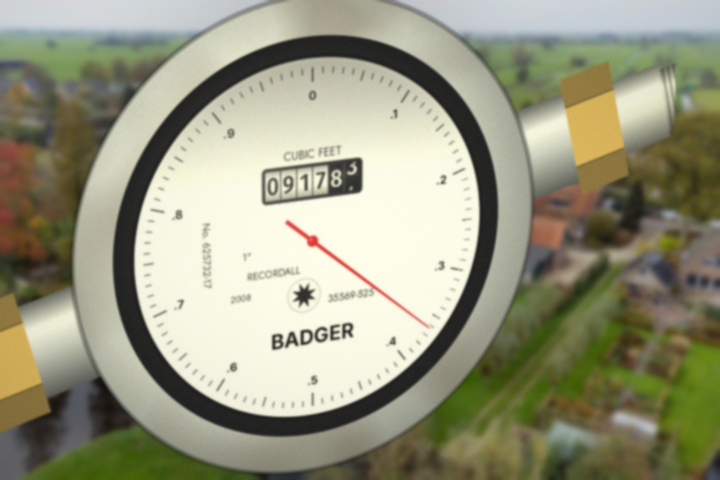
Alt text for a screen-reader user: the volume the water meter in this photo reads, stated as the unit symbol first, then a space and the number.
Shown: ft³ 91783.36
